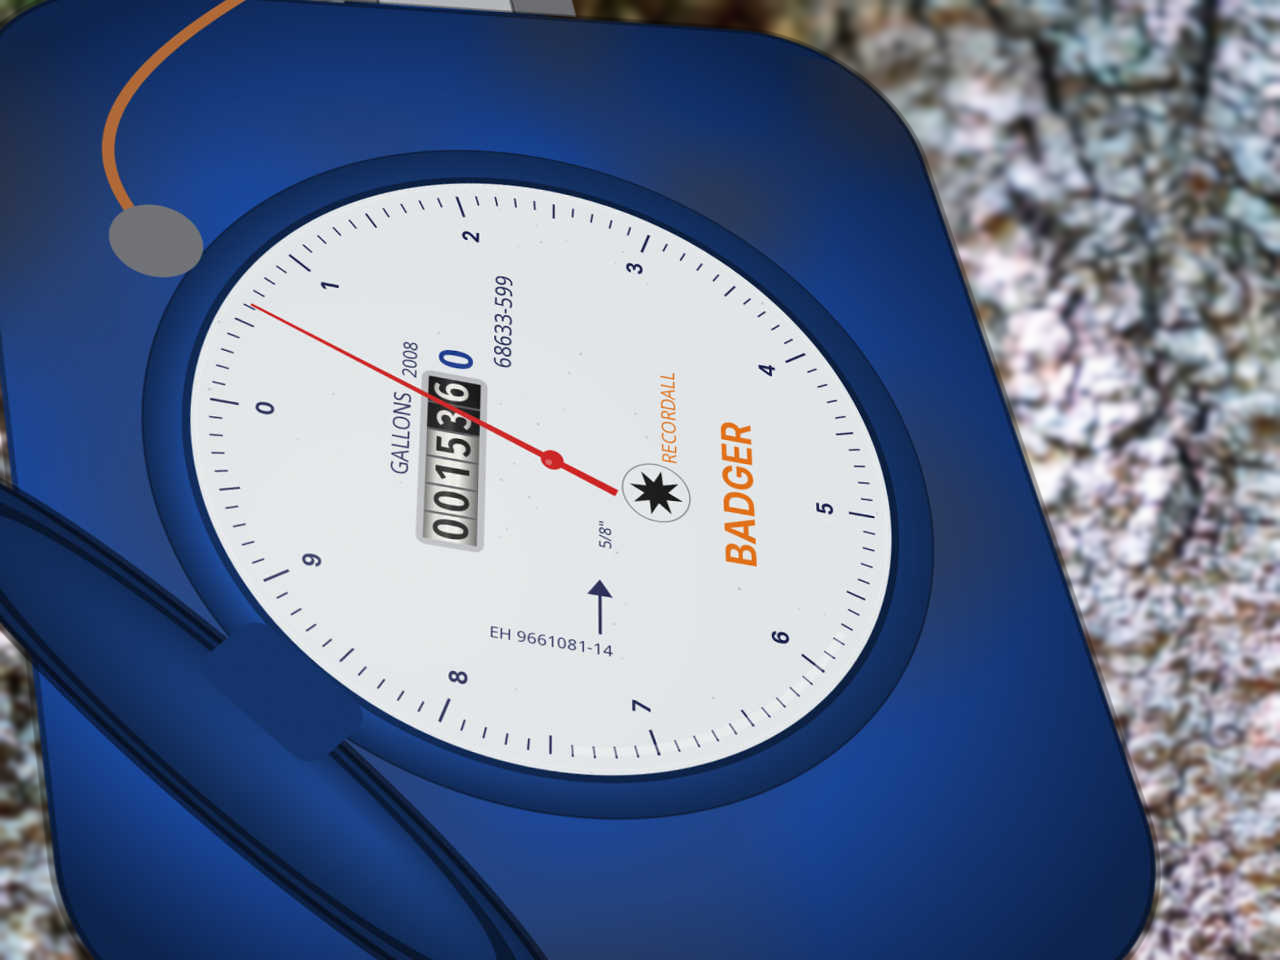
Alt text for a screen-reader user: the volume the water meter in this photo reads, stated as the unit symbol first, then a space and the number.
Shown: gal 15360.6
